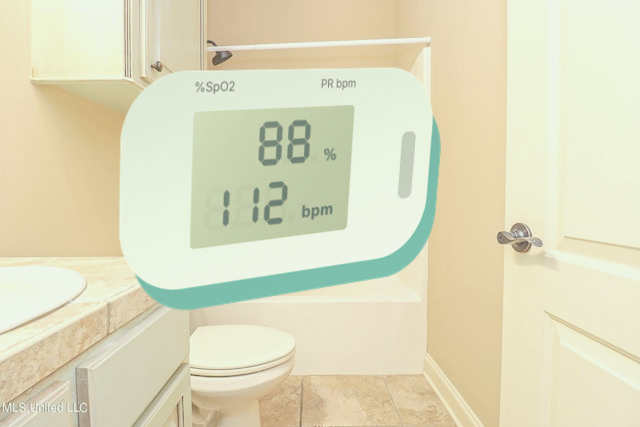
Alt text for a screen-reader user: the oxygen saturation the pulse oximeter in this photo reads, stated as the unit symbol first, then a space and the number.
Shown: % 88
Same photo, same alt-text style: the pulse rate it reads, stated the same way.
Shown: bpm 112
